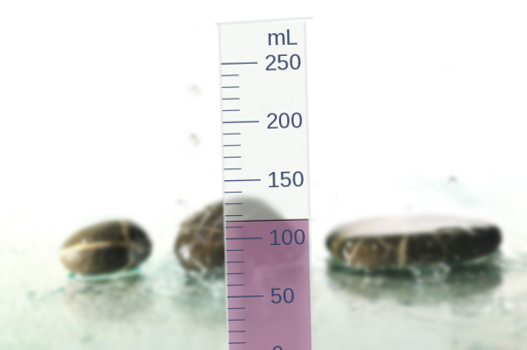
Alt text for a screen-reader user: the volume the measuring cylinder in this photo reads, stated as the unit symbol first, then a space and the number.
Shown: mL 115
